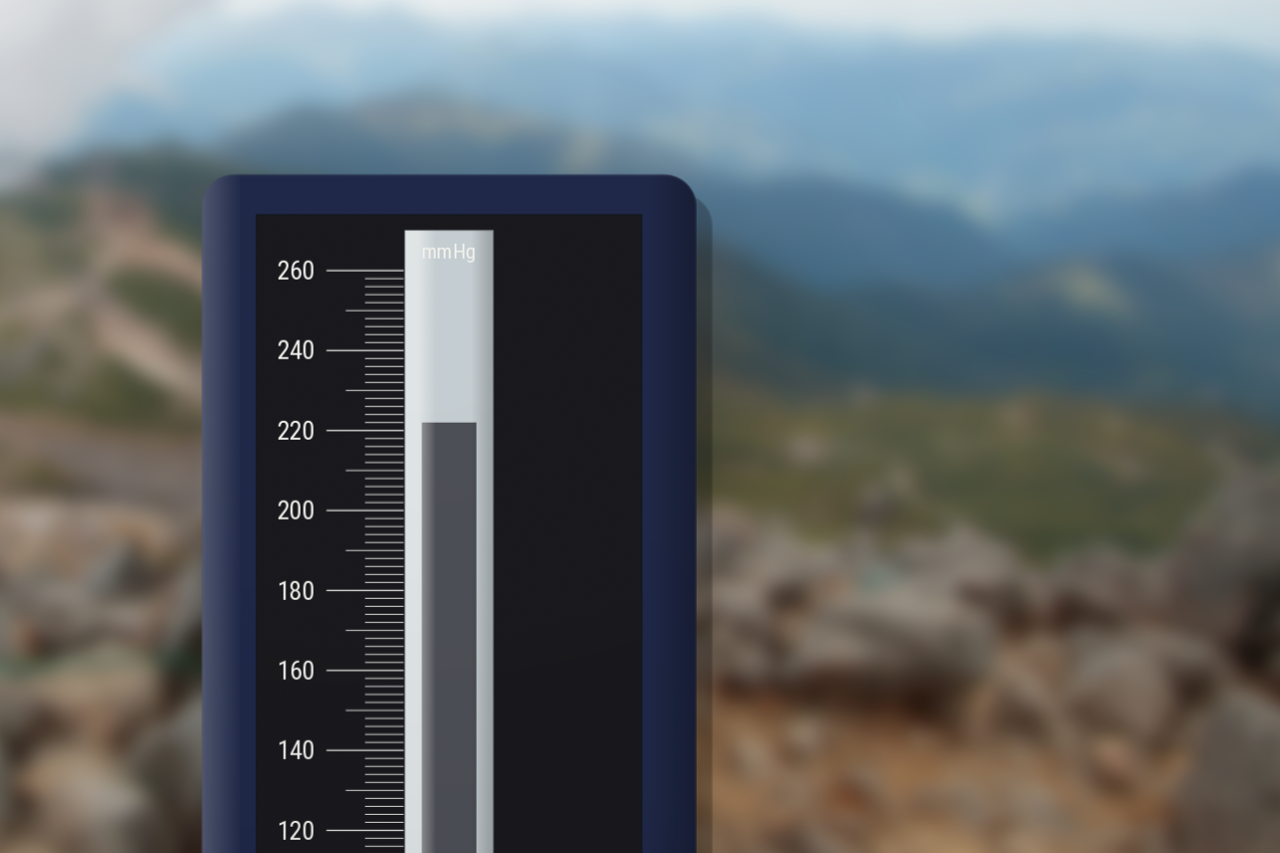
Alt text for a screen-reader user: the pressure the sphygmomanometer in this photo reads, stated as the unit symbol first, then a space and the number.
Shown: mmHg 222
